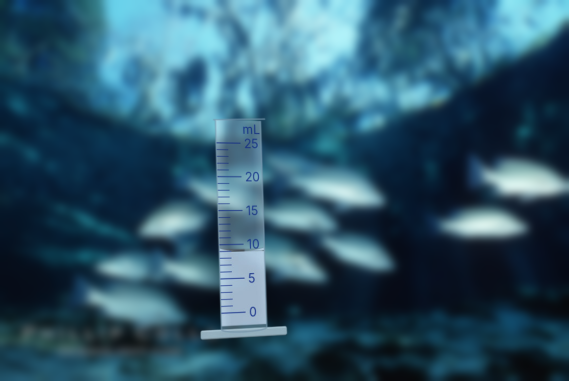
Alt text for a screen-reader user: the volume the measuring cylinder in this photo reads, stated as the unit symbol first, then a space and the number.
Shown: mL 9
